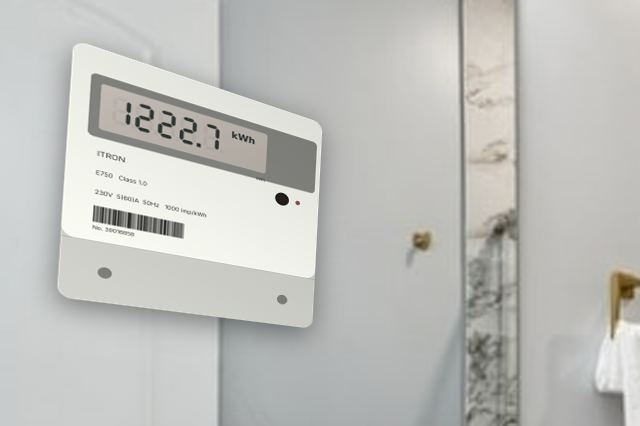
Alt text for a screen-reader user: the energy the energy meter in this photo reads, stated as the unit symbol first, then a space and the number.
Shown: kWh 1222.7
